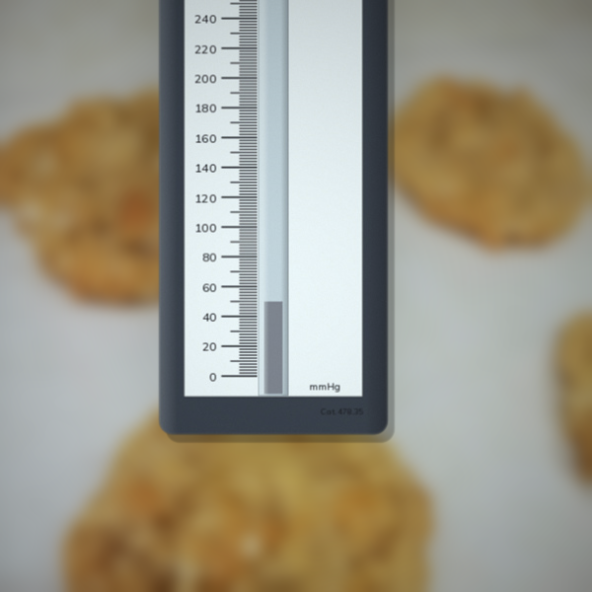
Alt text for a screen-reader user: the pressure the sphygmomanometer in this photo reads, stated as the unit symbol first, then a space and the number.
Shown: mmHg 50
